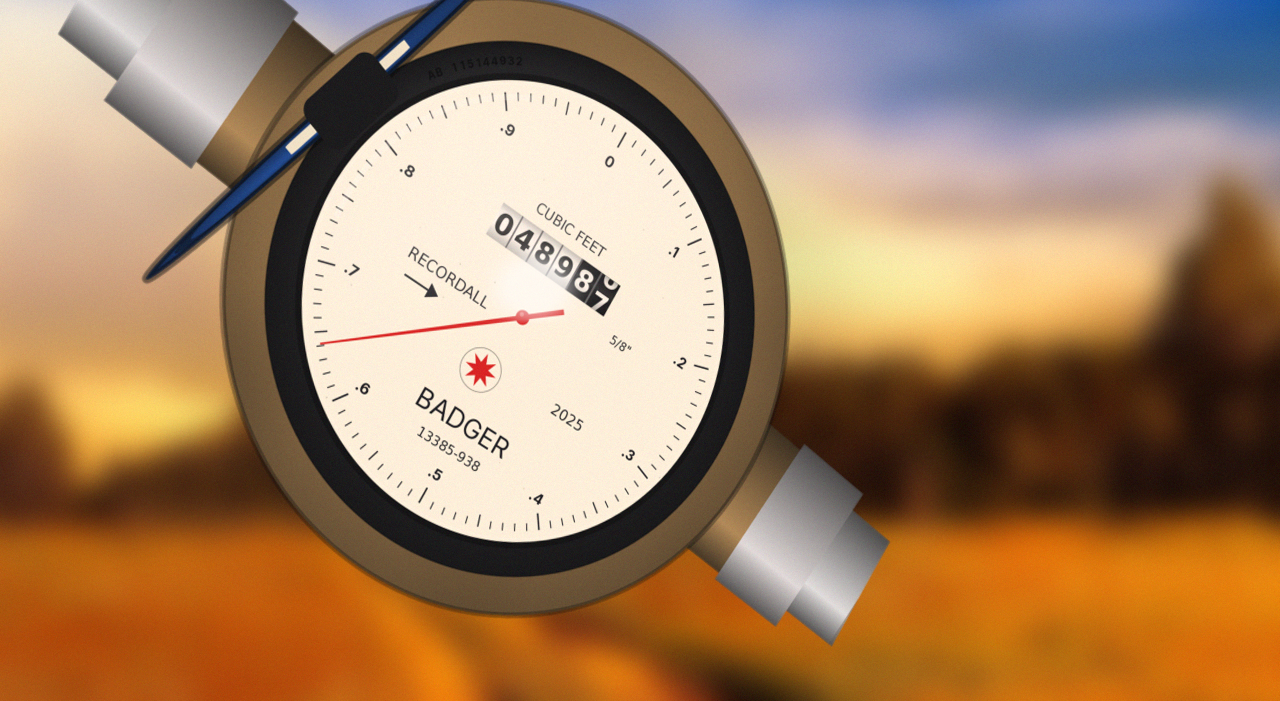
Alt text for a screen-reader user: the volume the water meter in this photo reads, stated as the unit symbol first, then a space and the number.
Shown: ft³ 48986.64
